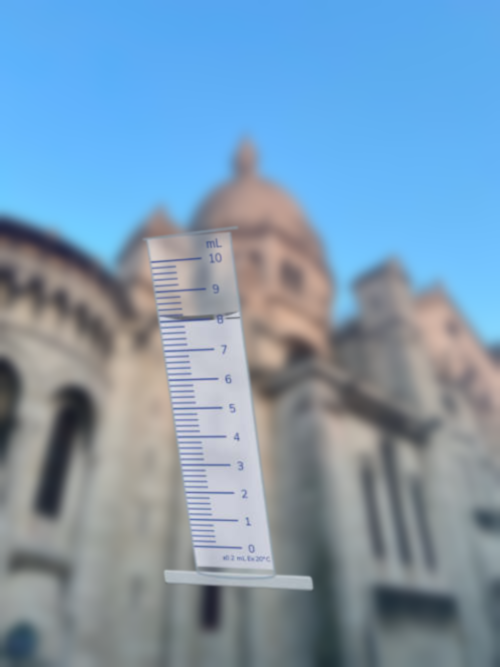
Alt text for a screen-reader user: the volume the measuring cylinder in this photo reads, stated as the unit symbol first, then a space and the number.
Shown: mL 8
